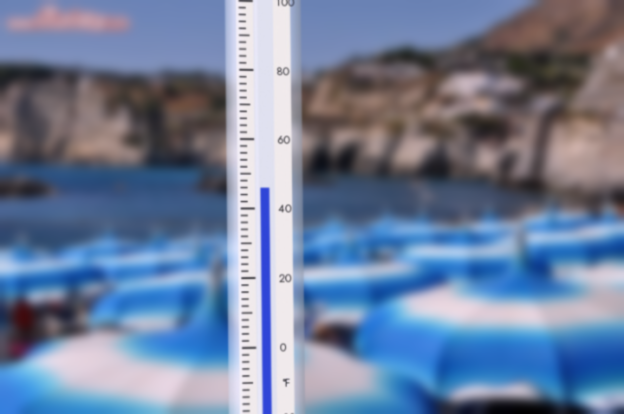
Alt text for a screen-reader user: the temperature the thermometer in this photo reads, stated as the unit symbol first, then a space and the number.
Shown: °F 46
